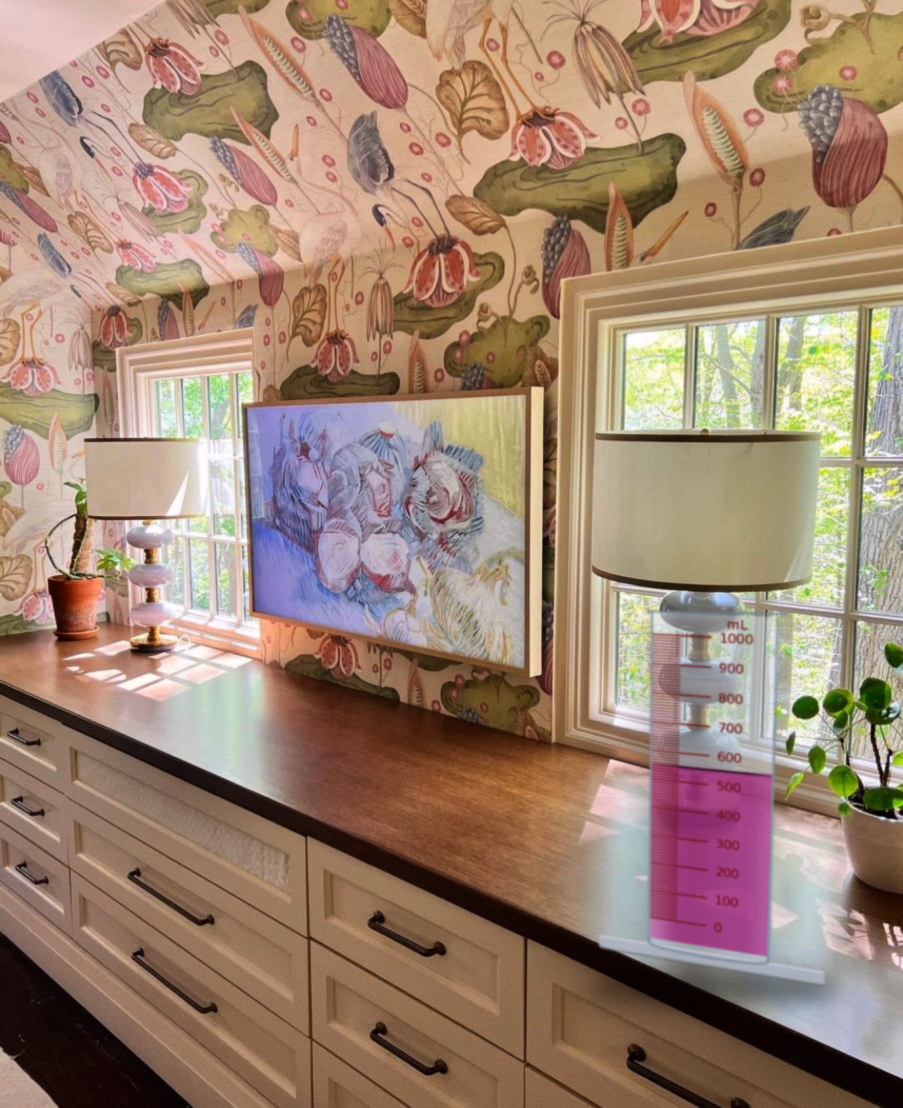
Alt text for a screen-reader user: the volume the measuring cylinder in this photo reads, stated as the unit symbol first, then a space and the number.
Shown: mL 550
